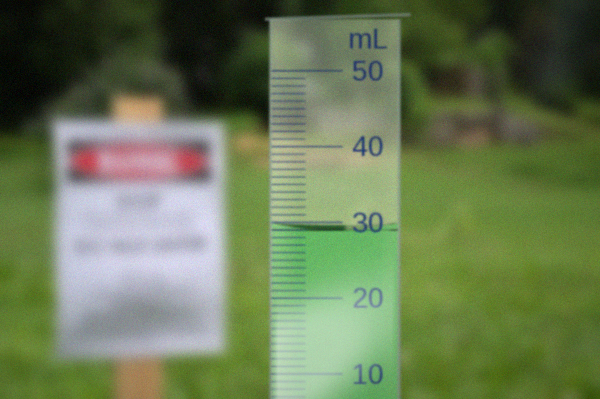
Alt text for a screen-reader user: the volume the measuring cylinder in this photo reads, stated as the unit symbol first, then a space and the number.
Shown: mL 29
